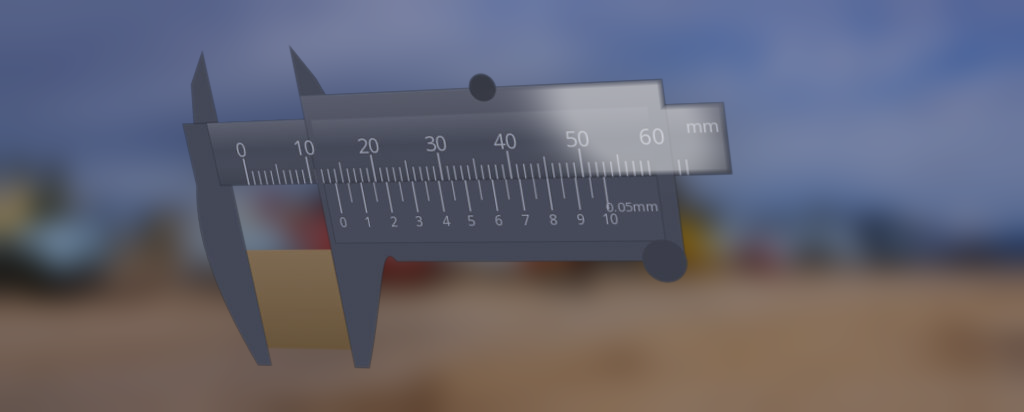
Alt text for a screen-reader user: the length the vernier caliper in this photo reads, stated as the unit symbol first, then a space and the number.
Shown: mm 13.8
